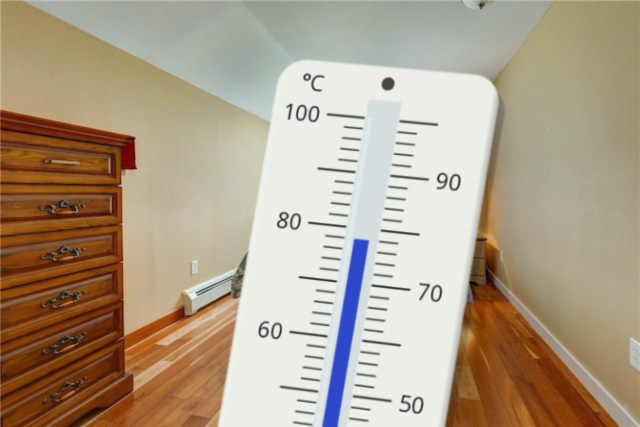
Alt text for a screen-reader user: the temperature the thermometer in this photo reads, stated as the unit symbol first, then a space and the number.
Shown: °C 78
